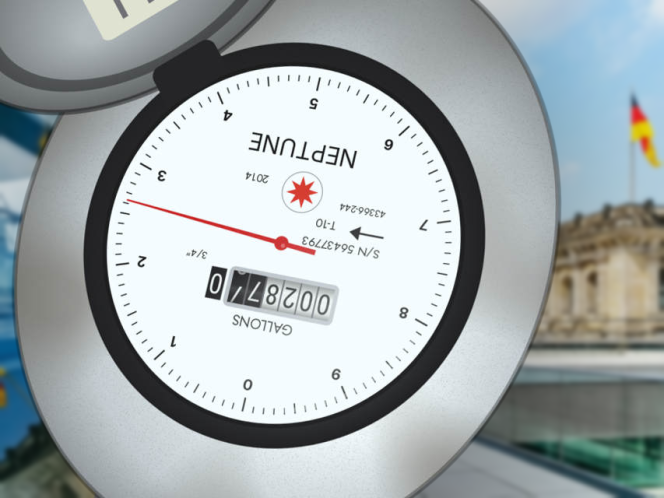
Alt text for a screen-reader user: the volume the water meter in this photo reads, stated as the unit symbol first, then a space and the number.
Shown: gal 28772.6
